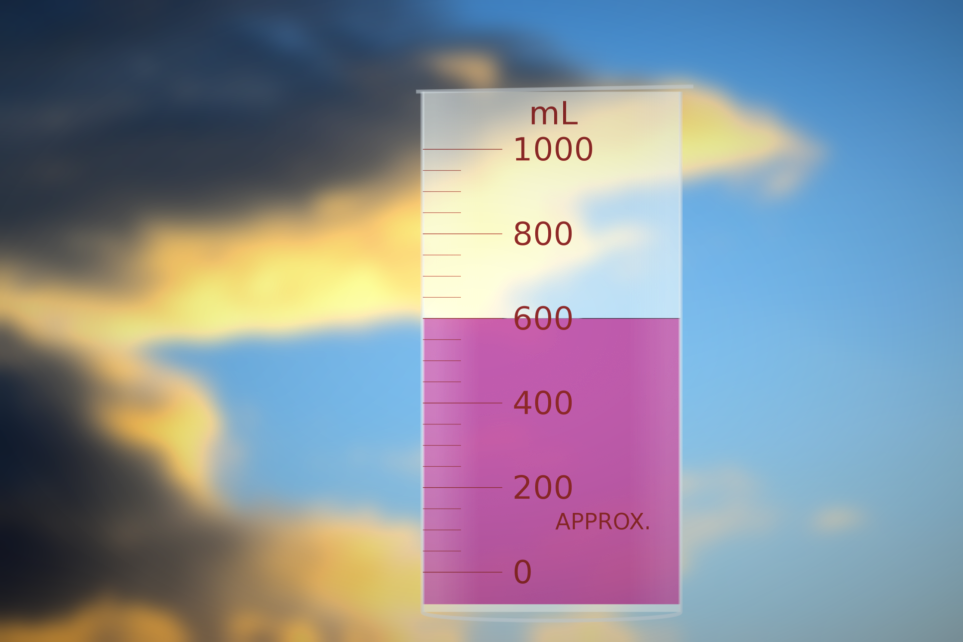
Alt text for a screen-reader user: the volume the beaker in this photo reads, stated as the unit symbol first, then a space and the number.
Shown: mL 600
